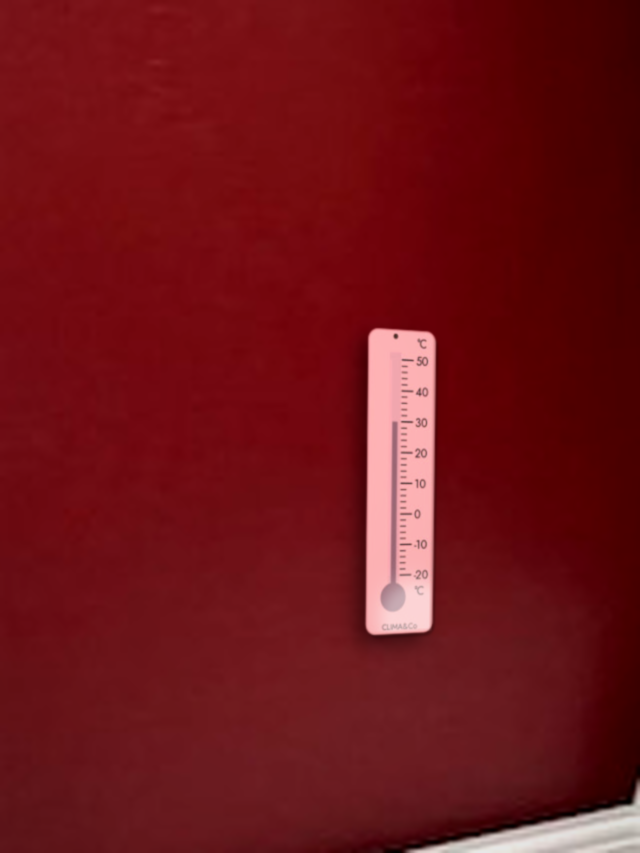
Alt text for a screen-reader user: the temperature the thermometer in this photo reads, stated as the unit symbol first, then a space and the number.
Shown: °C 30
